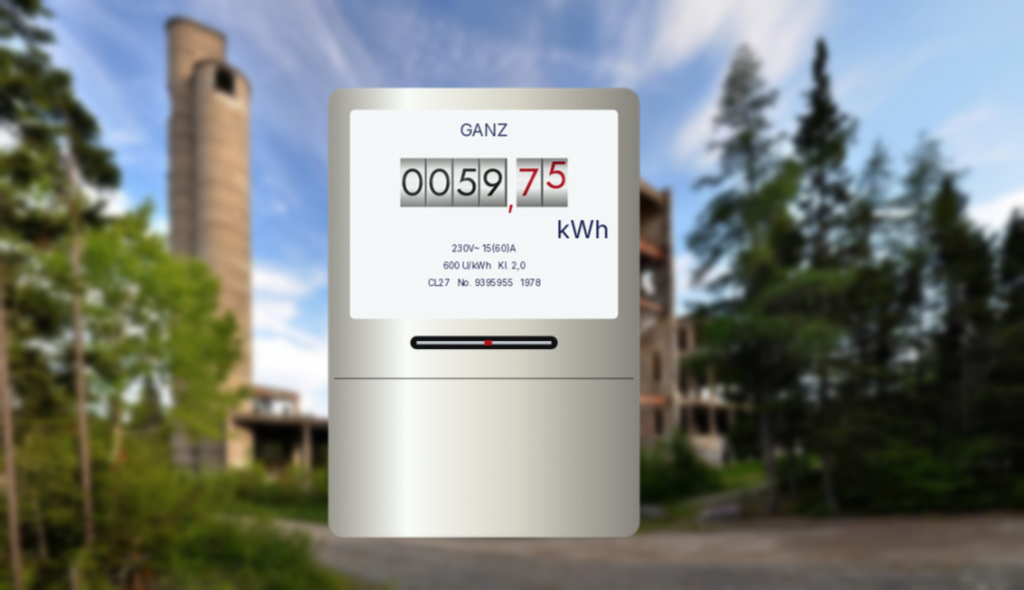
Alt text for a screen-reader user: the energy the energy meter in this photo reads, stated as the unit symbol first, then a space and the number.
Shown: kWh 59.75
